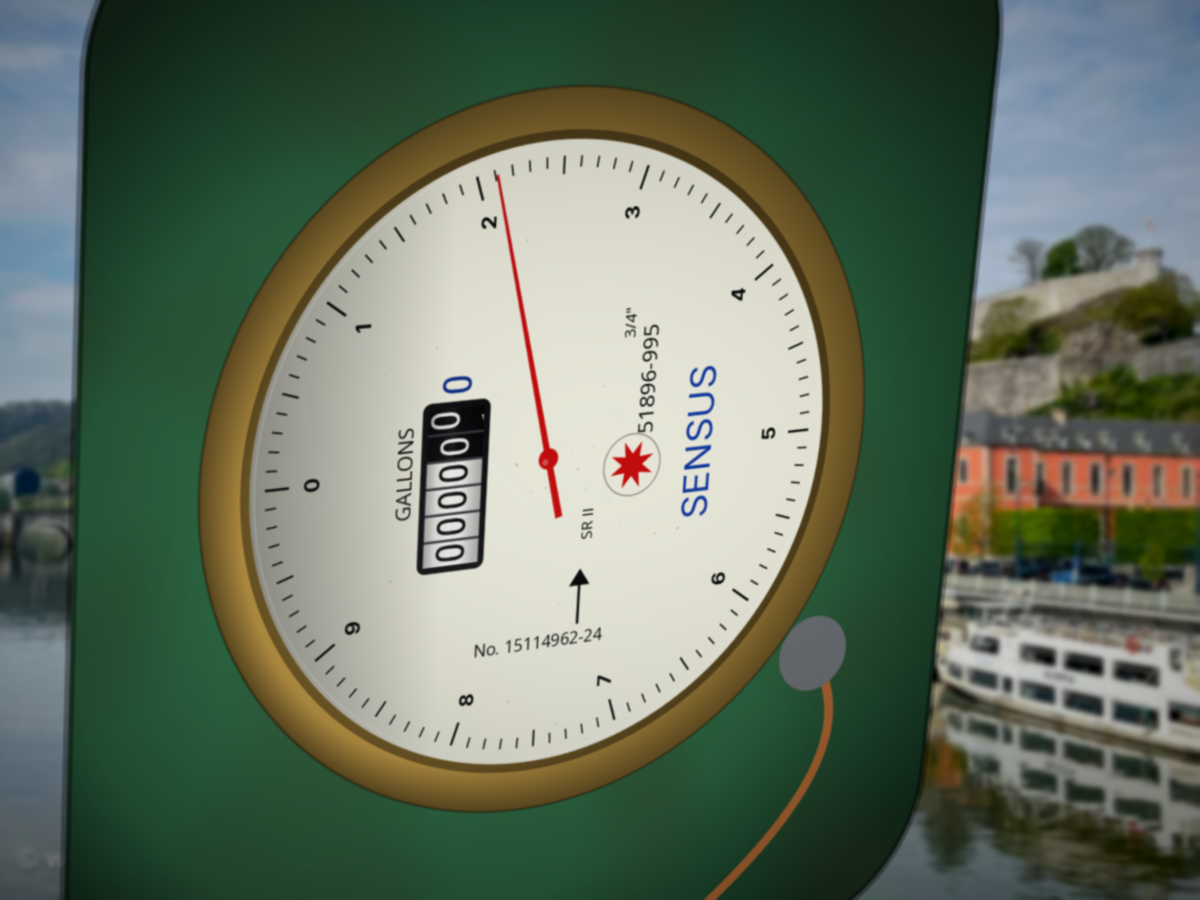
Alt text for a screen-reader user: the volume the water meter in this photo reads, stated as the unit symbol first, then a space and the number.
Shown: gal 2.1
